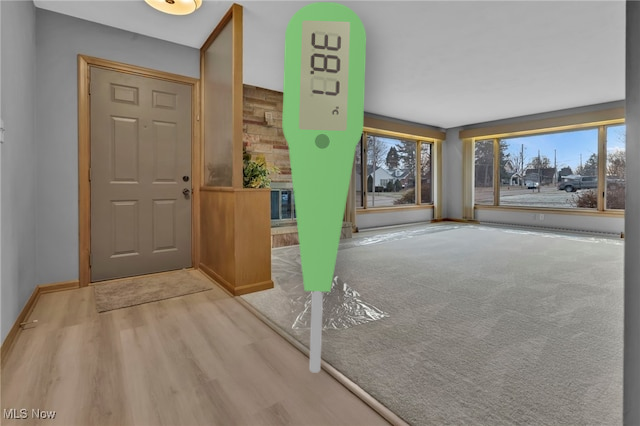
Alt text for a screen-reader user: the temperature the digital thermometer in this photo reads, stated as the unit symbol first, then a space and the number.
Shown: °C 38.7
